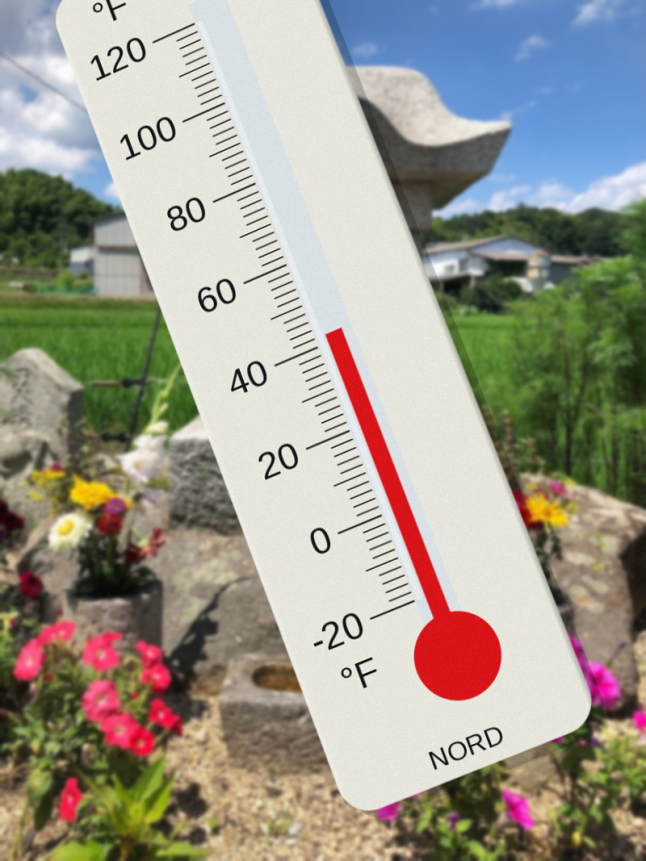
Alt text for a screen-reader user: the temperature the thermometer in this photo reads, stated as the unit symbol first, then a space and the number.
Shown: °F 42
